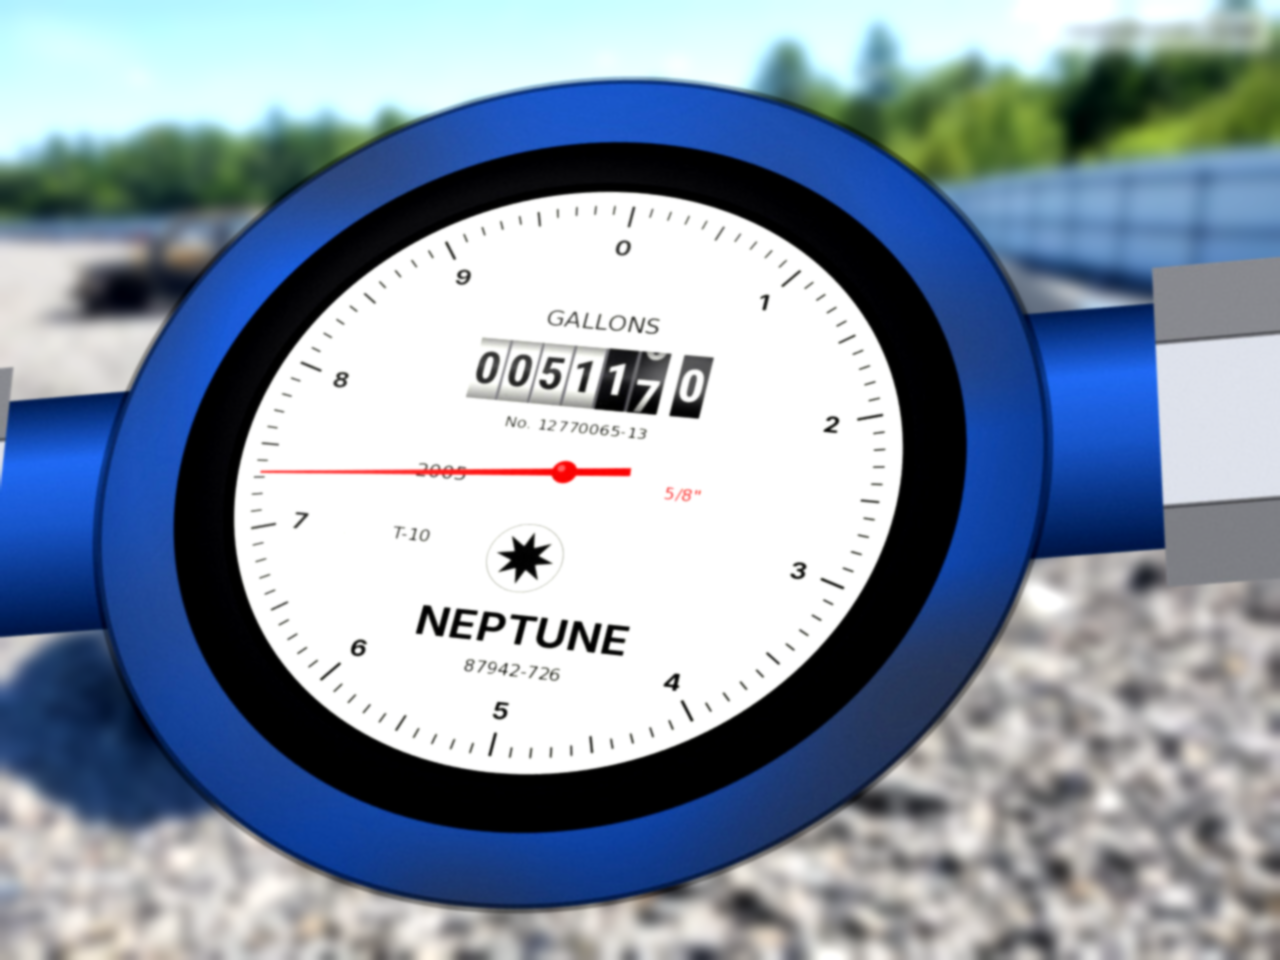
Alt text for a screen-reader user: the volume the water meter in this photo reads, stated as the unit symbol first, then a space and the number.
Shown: gal 51167.3
